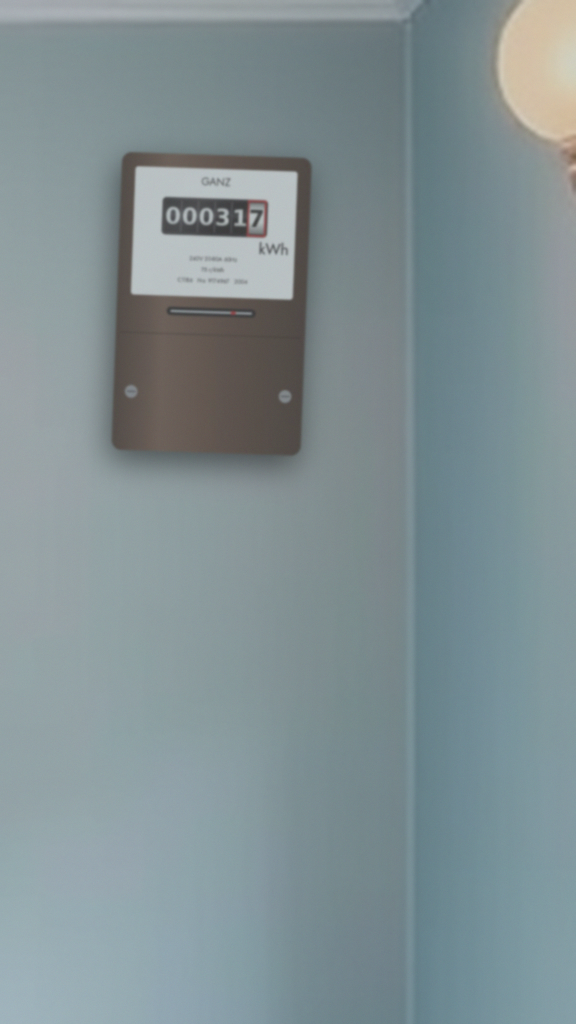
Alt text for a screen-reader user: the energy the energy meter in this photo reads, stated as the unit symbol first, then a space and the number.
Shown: kWh 31.7
